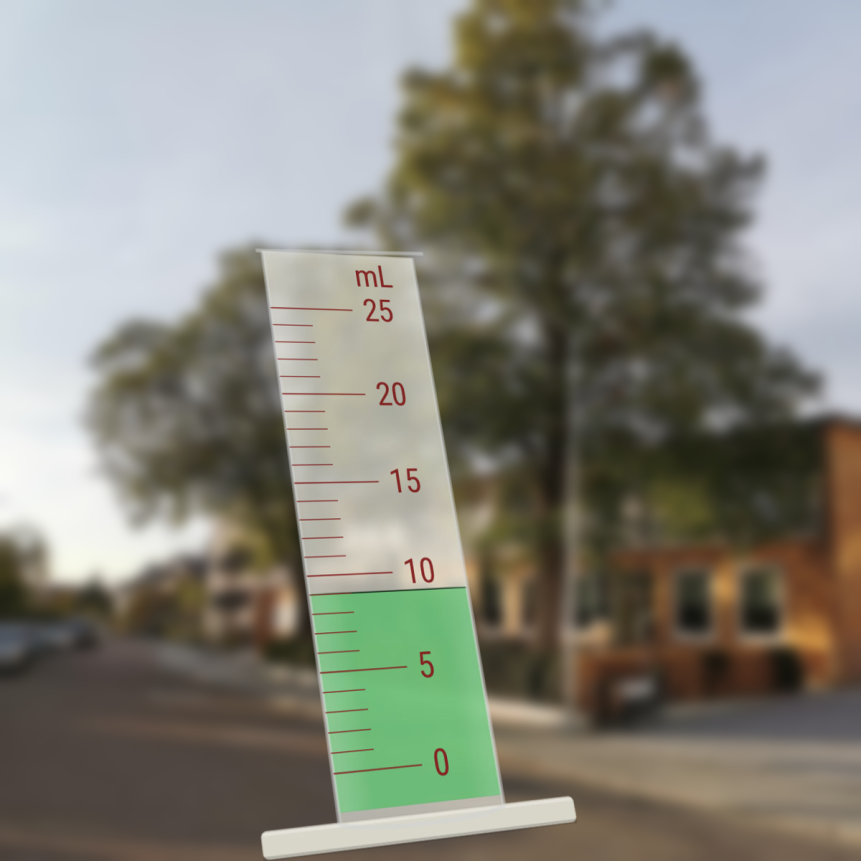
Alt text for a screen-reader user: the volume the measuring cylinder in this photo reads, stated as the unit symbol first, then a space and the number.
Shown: mL 9
